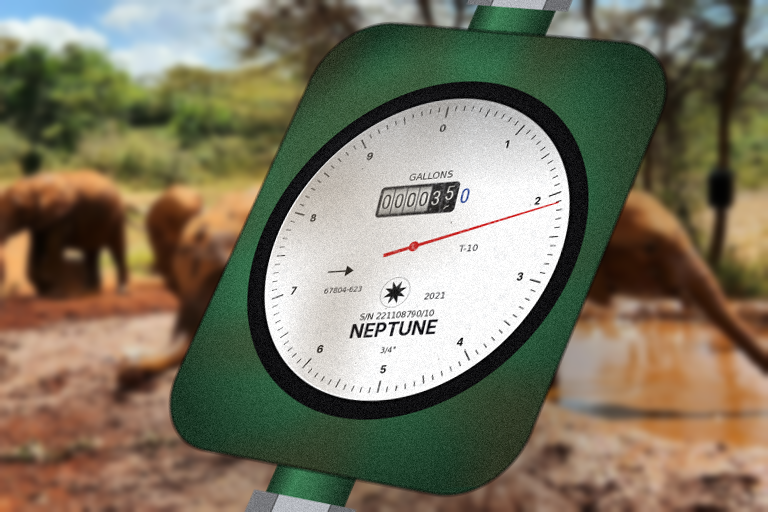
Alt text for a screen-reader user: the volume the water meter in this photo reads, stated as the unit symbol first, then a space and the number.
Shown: gal 352.1
